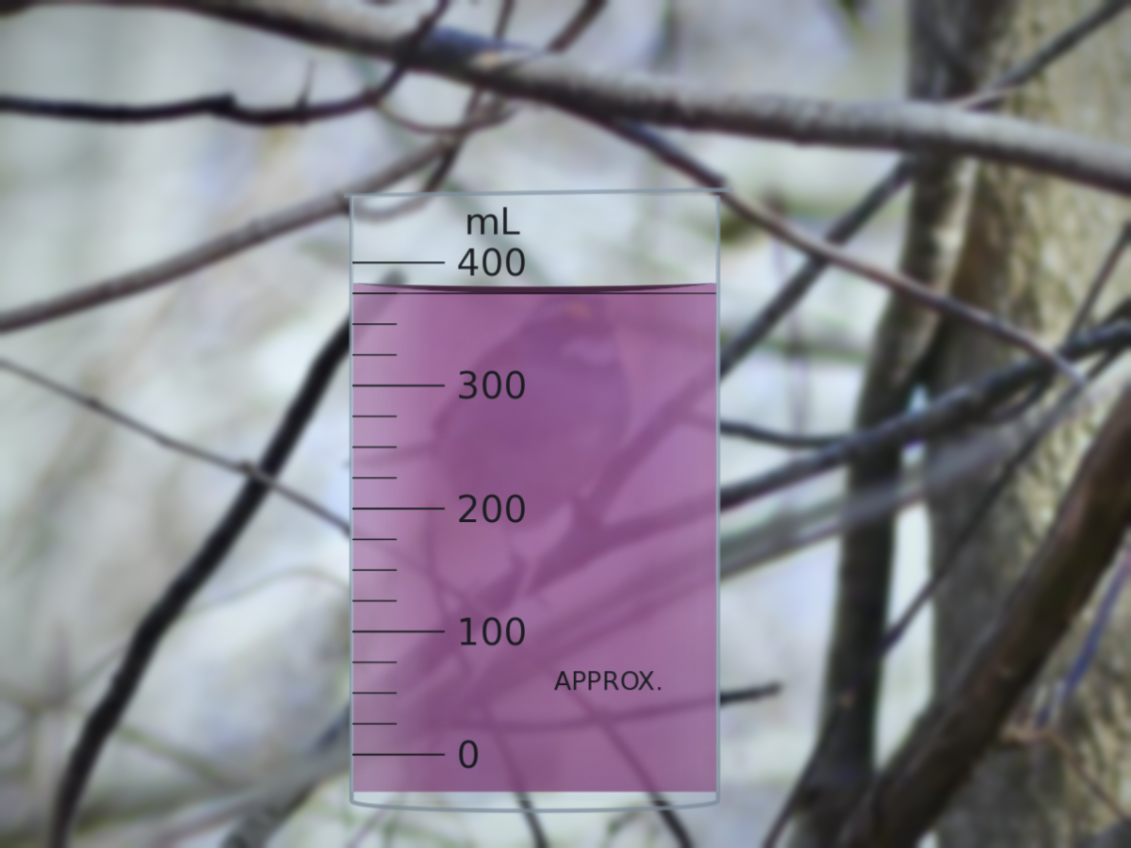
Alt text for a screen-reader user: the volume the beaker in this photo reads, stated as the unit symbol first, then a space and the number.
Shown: mL 375
